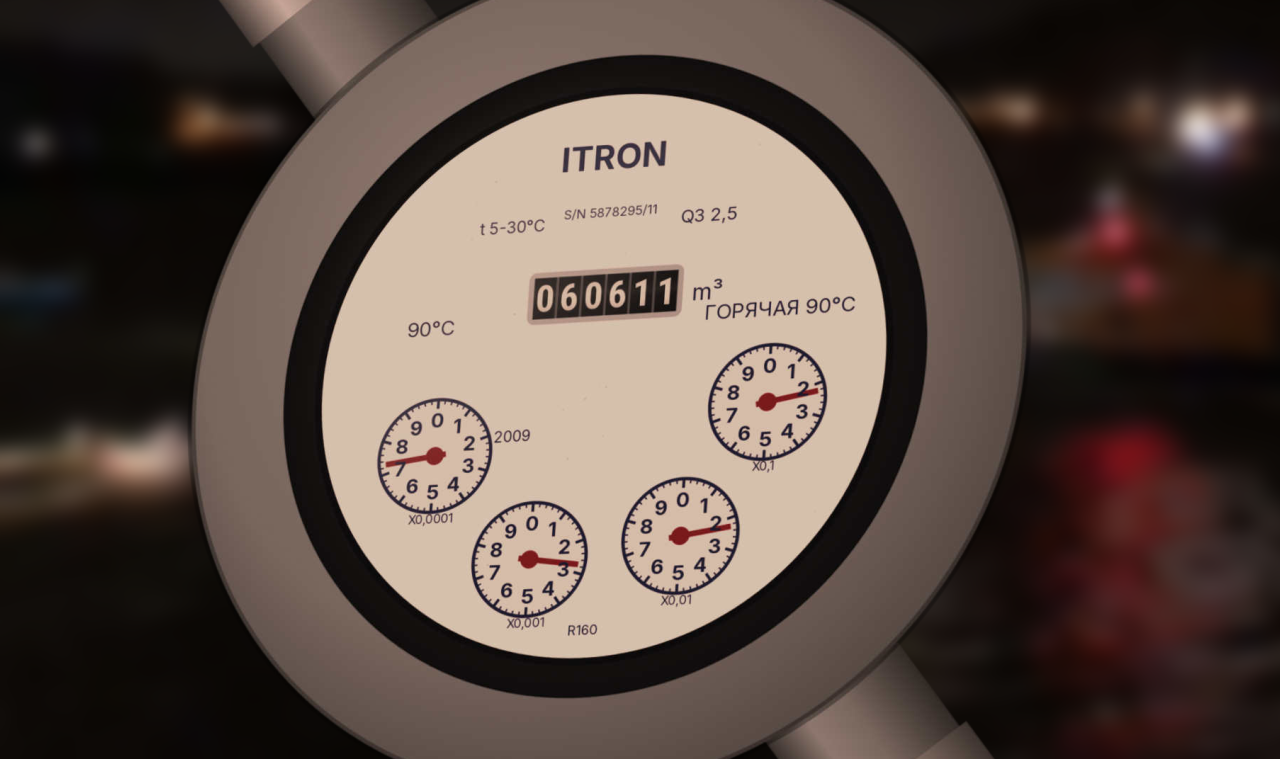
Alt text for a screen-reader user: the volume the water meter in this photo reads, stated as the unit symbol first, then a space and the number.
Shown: m³ 60611.2227
